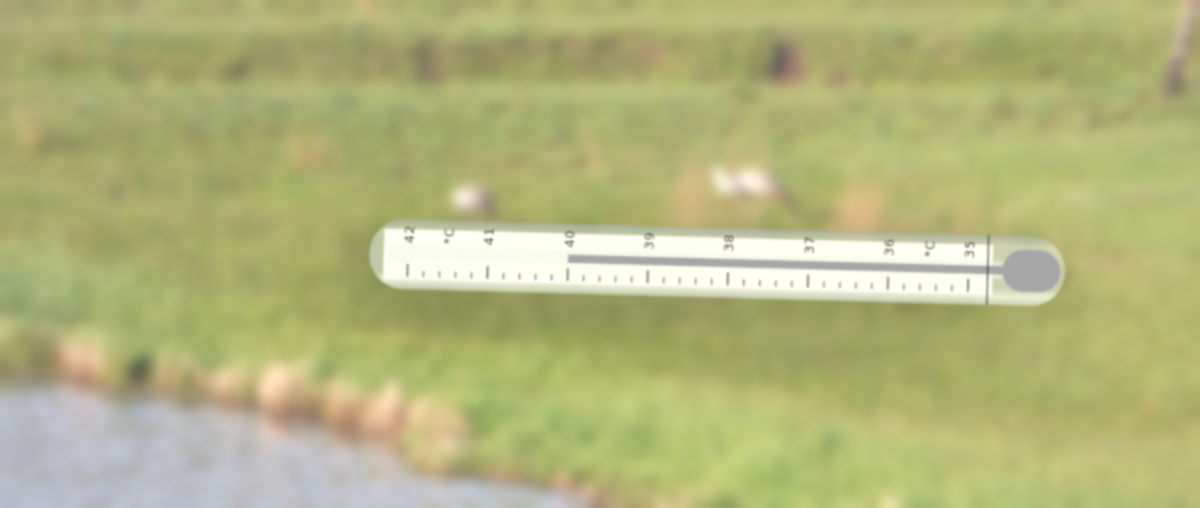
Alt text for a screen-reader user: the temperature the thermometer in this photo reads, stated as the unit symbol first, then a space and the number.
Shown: °C 40
